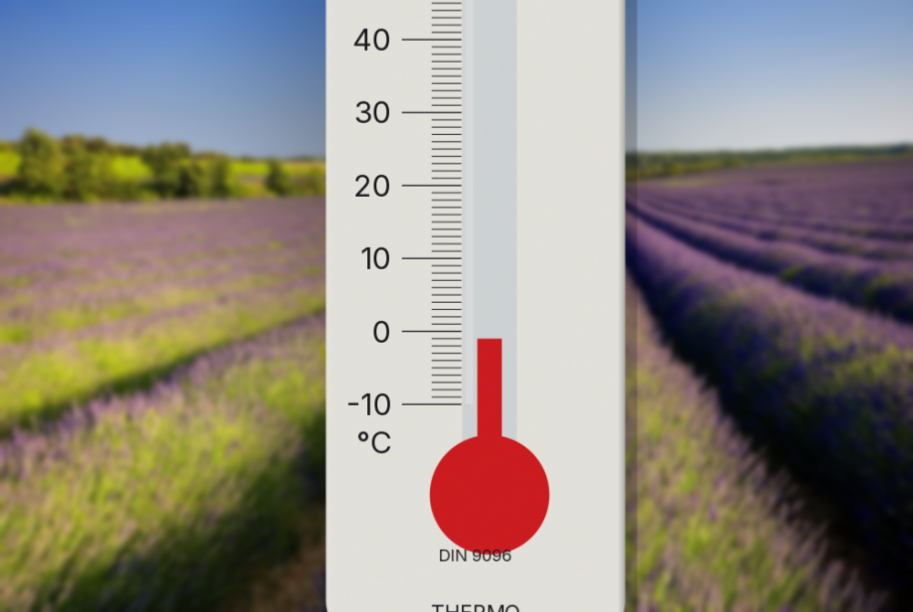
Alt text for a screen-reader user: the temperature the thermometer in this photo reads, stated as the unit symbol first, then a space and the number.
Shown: °C -1
